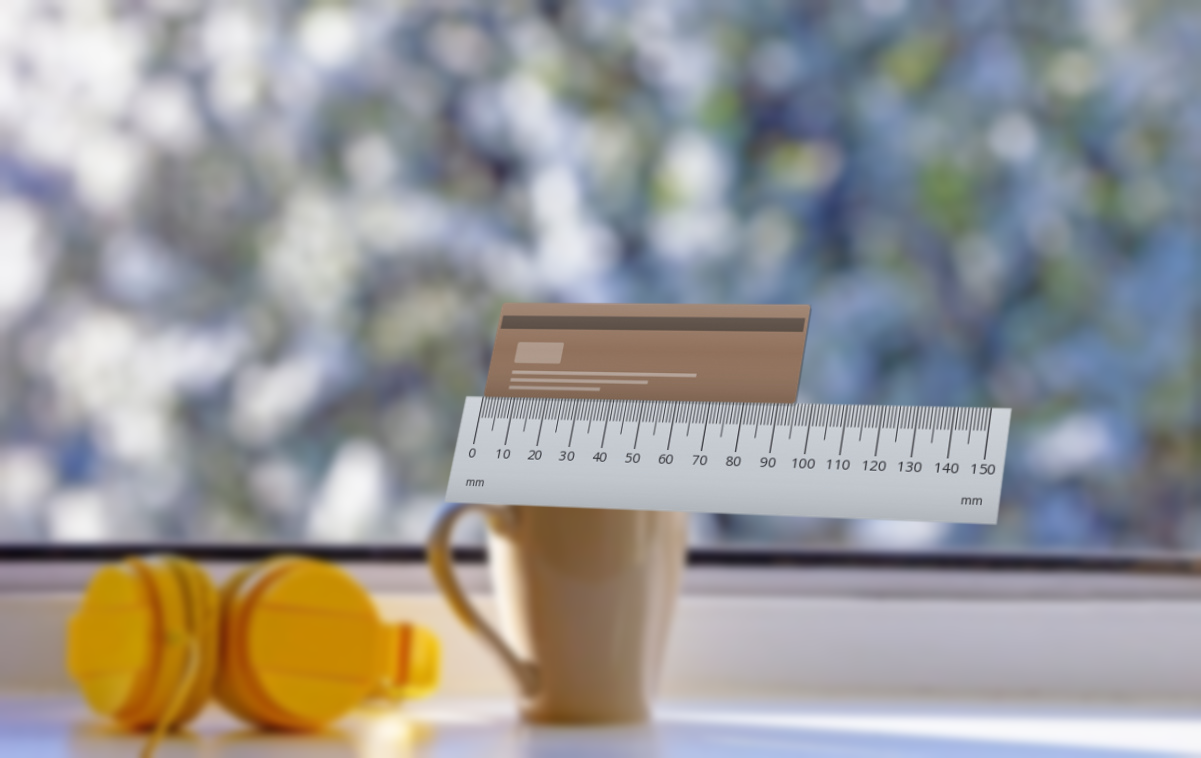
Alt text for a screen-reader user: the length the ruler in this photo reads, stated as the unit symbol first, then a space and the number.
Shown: mm 95
